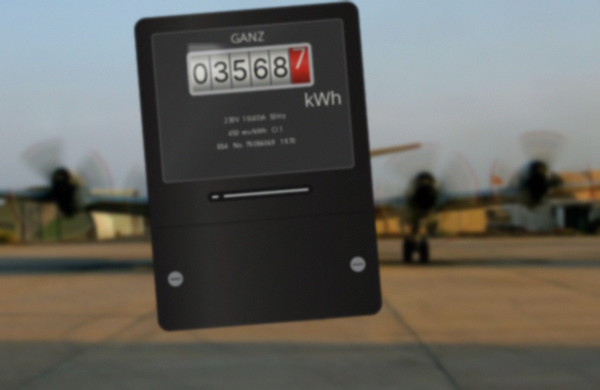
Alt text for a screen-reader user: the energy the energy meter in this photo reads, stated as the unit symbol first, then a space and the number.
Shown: kWh 3568.7
